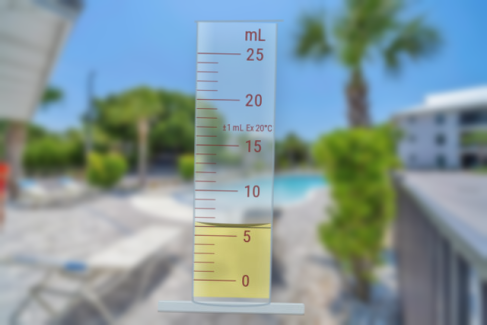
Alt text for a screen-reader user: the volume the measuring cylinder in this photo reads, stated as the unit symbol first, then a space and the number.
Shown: mL 6
